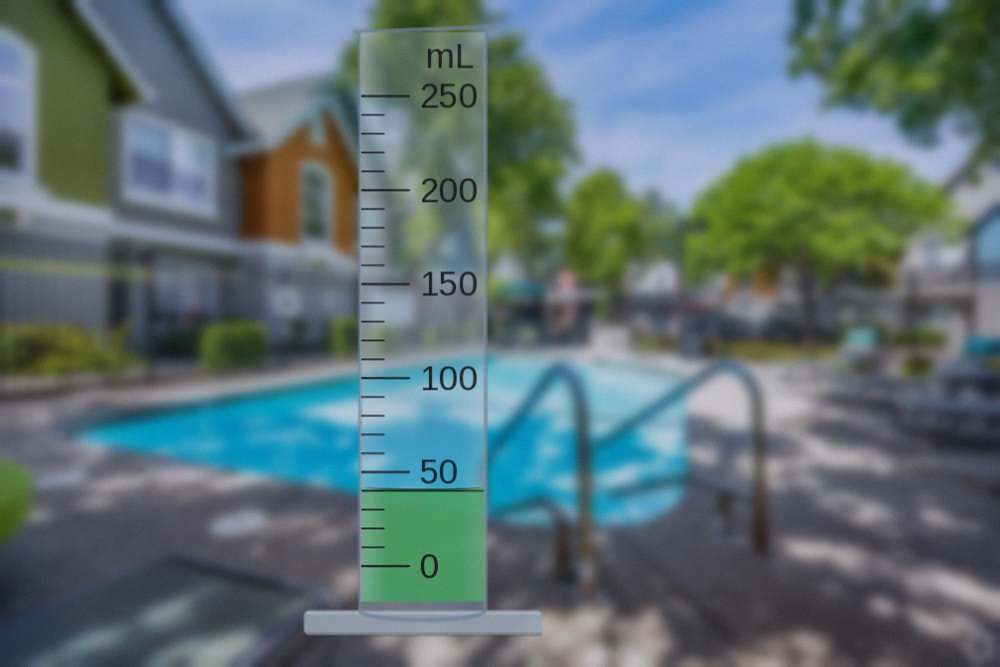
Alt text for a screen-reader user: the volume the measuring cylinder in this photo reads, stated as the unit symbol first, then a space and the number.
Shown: mL 40
